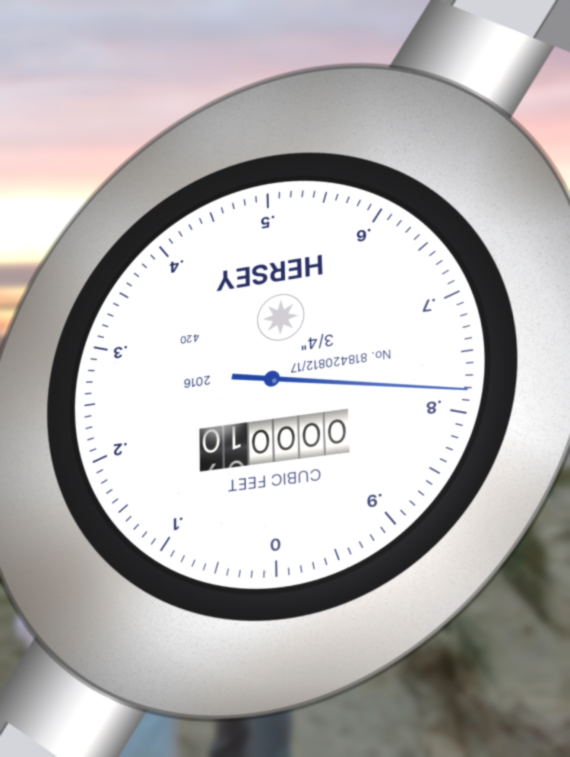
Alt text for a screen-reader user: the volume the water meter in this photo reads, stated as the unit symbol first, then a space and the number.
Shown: ft³ 9.78
